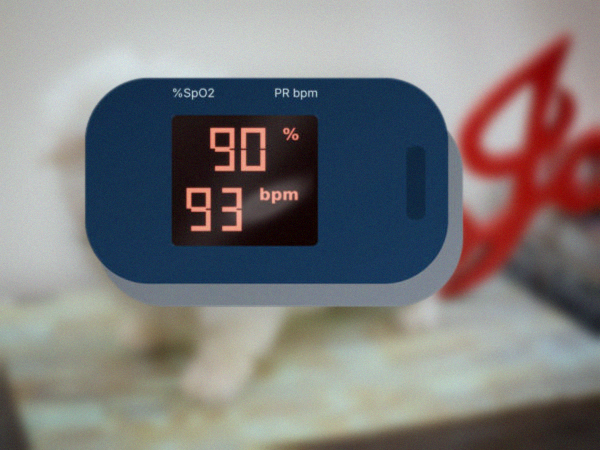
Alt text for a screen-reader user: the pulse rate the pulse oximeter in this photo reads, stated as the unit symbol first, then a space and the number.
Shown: bpm 93
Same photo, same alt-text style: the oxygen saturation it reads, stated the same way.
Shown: % 90
